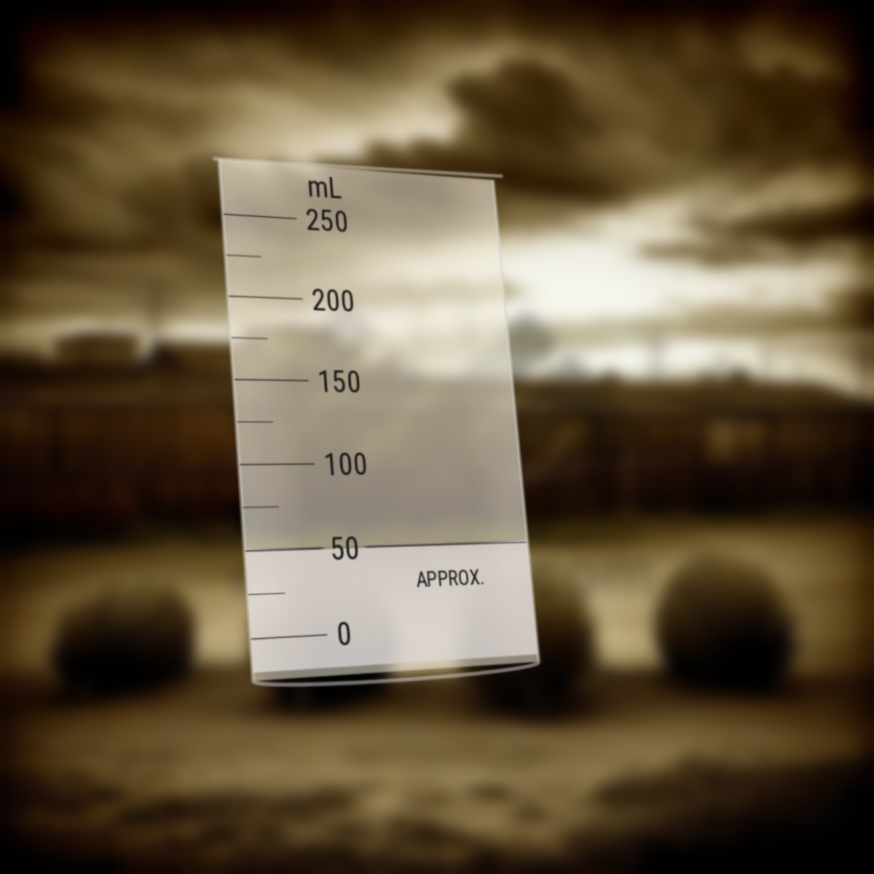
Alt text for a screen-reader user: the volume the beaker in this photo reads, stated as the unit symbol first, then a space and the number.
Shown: mL 50
